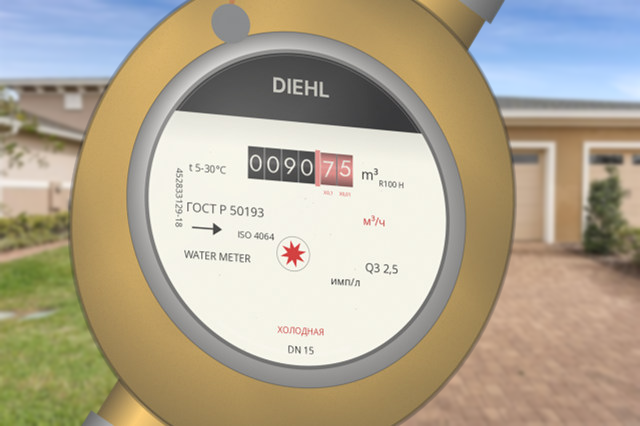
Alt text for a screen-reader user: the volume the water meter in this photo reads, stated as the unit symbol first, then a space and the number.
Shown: m³ 90.75
